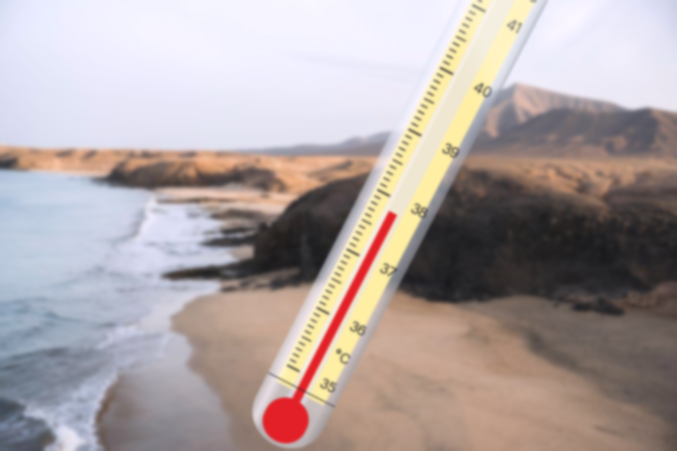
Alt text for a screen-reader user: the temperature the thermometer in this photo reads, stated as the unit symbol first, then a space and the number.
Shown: °C 37.8
